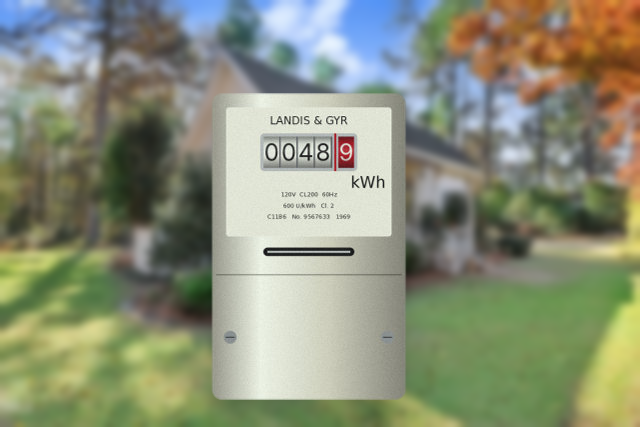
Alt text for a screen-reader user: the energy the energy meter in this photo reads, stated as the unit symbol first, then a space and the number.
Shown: kWh 48.9
